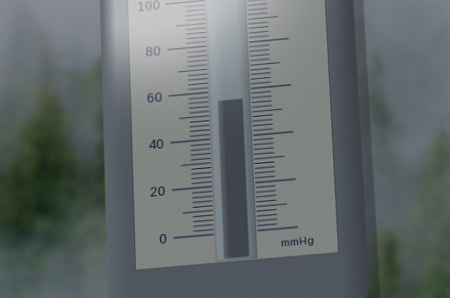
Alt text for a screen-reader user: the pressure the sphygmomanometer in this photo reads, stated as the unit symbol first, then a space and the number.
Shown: mmHg 56
